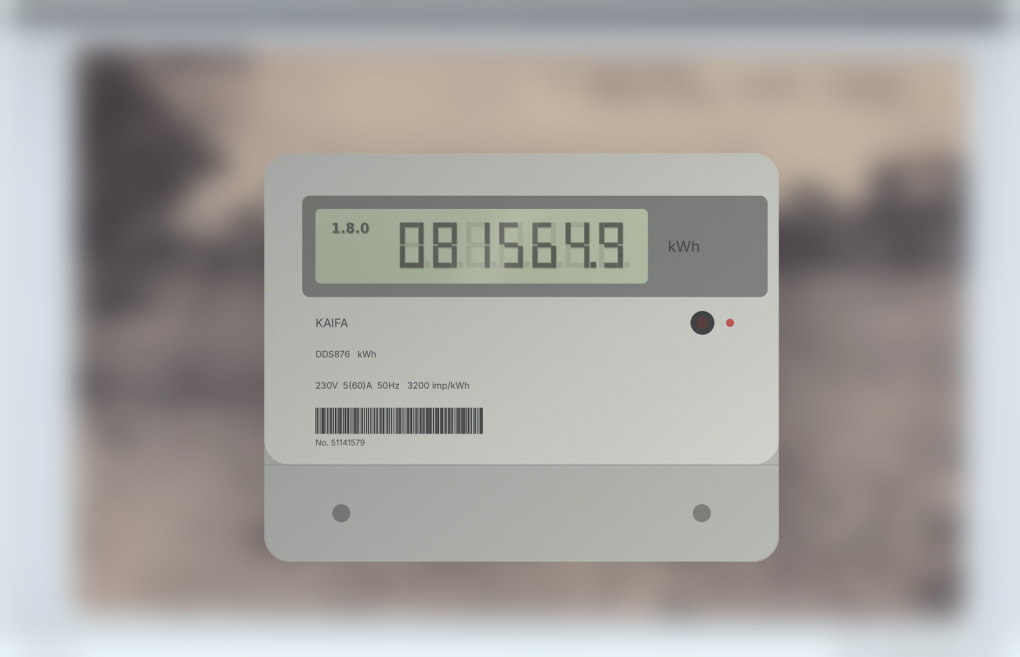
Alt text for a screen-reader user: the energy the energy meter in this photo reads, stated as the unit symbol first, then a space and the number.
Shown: kWh 81564.9
